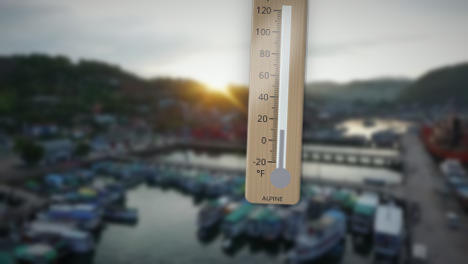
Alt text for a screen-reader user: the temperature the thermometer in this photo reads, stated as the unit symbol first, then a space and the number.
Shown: °F 10
